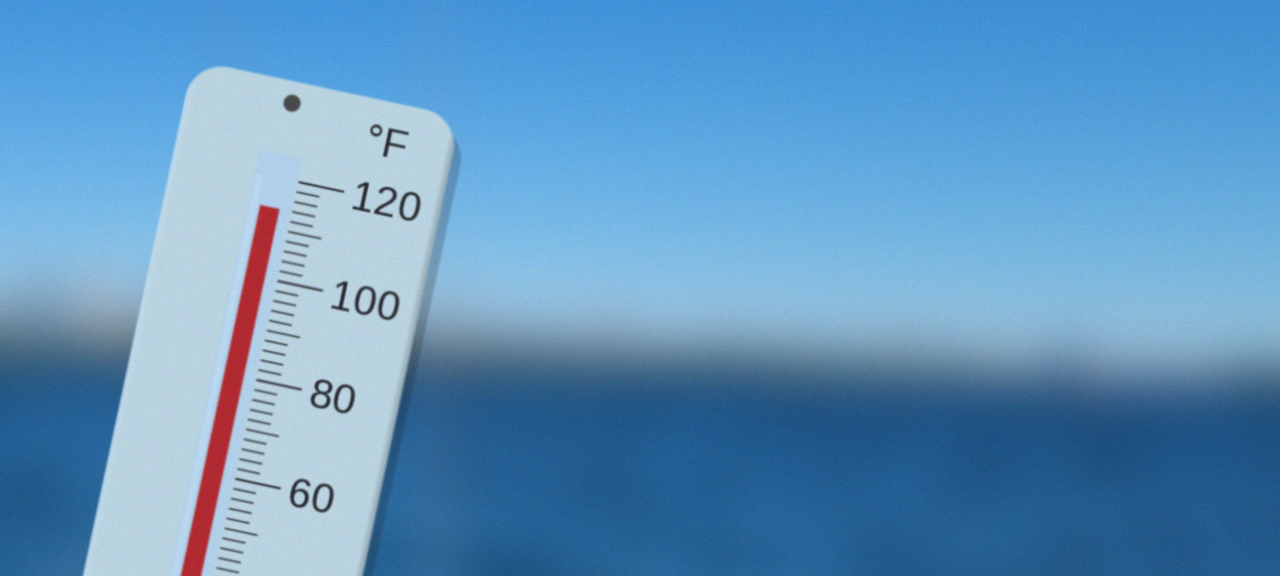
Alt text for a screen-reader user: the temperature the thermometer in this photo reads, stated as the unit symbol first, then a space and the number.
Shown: °F 114
